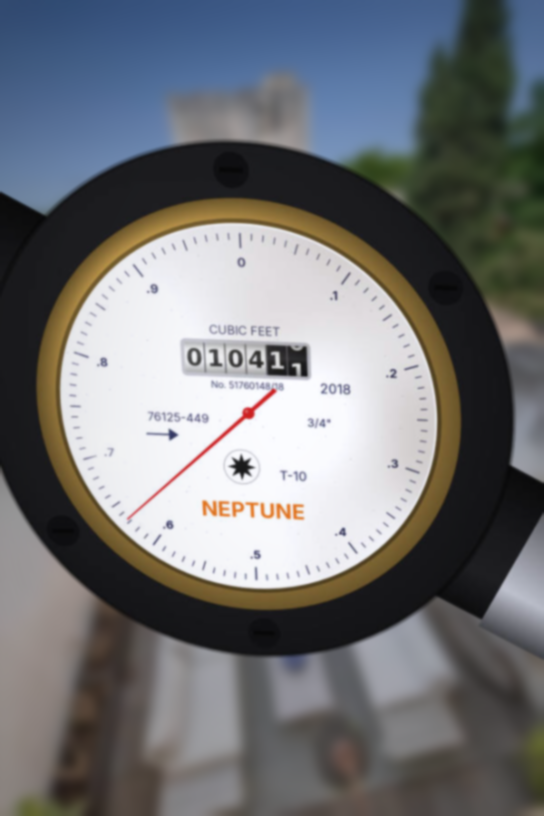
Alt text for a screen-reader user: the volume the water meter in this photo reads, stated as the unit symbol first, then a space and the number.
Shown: ft³ 10410.63
